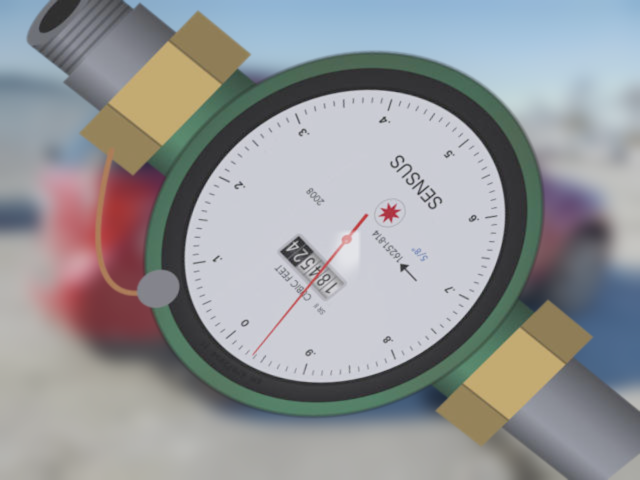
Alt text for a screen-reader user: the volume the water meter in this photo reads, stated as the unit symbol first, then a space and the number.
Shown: ft³ 184523.96
